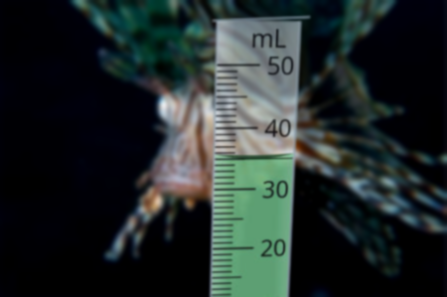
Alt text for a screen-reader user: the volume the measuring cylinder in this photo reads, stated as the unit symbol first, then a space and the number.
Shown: mL 35
